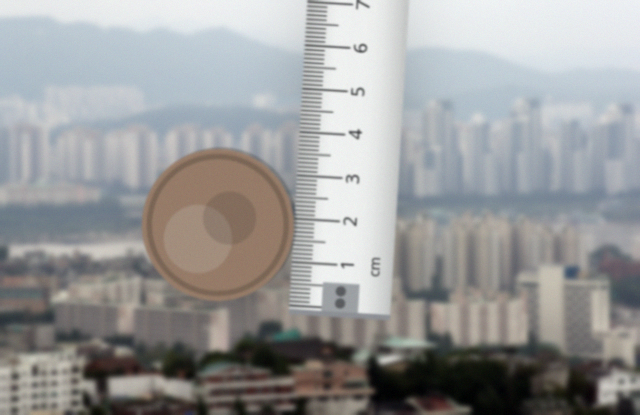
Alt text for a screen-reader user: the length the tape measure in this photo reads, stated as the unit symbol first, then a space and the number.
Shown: cm 3.5
